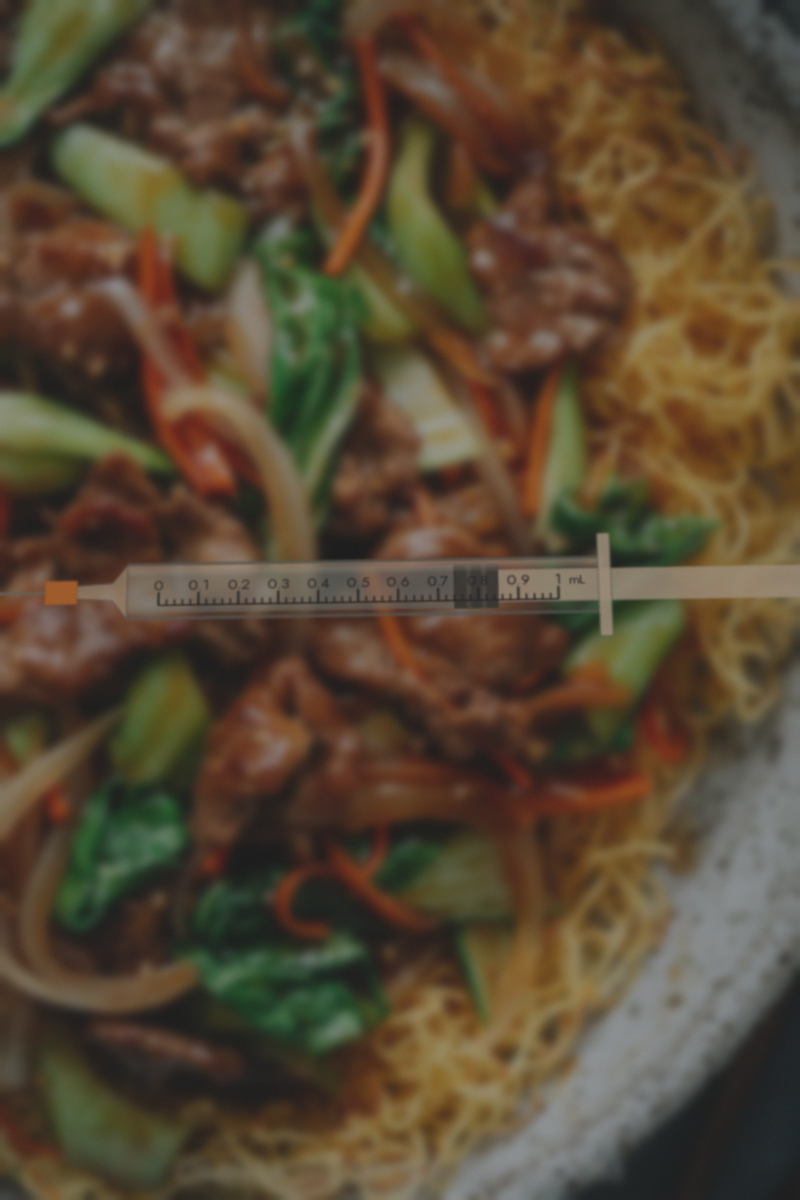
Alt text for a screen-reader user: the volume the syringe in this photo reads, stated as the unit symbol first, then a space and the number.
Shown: mL 0.74
